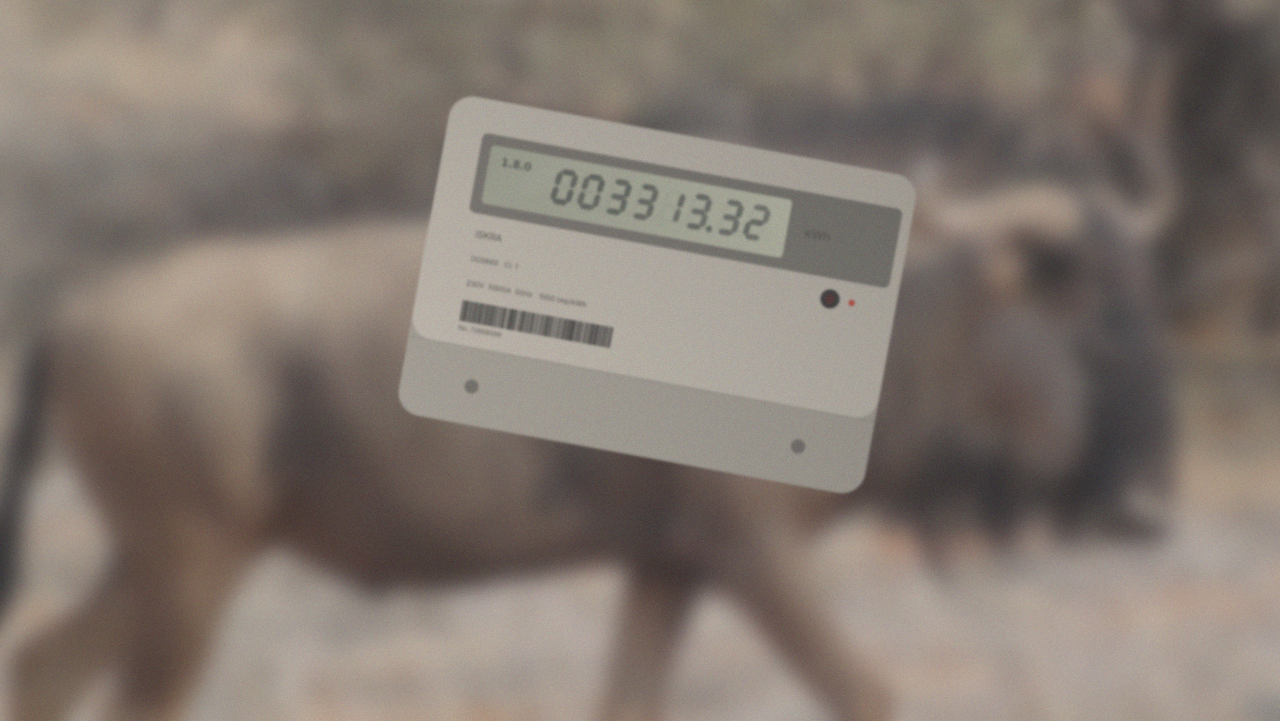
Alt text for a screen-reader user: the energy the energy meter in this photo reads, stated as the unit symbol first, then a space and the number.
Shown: kWh 3313.32
